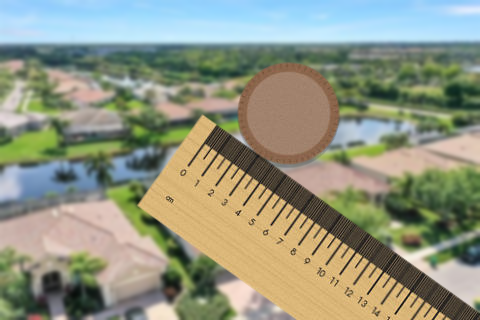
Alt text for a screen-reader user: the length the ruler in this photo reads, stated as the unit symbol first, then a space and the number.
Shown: cm 6
